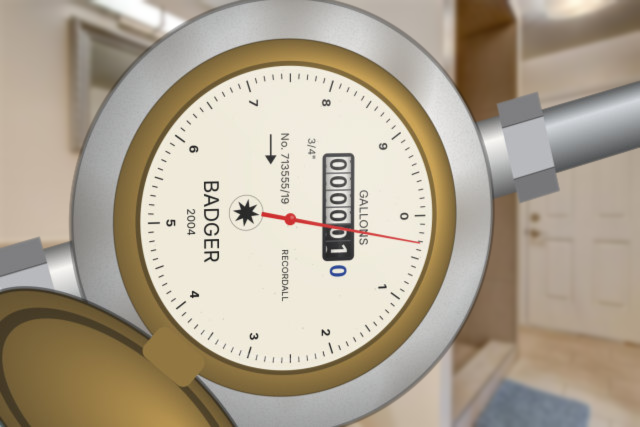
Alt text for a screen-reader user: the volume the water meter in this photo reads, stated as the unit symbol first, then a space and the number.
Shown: gal 10.3
